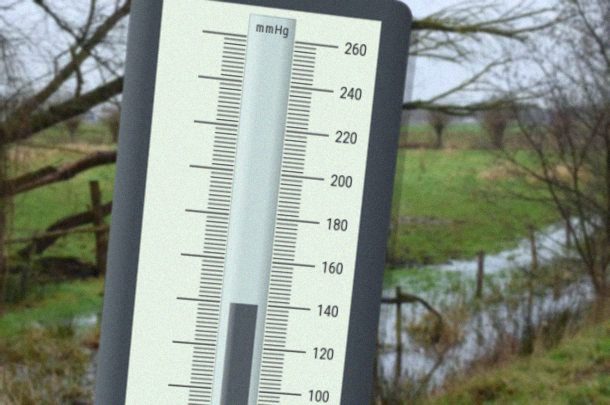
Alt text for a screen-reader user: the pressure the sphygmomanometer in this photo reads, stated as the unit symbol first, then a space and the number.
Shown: mmHg 140
